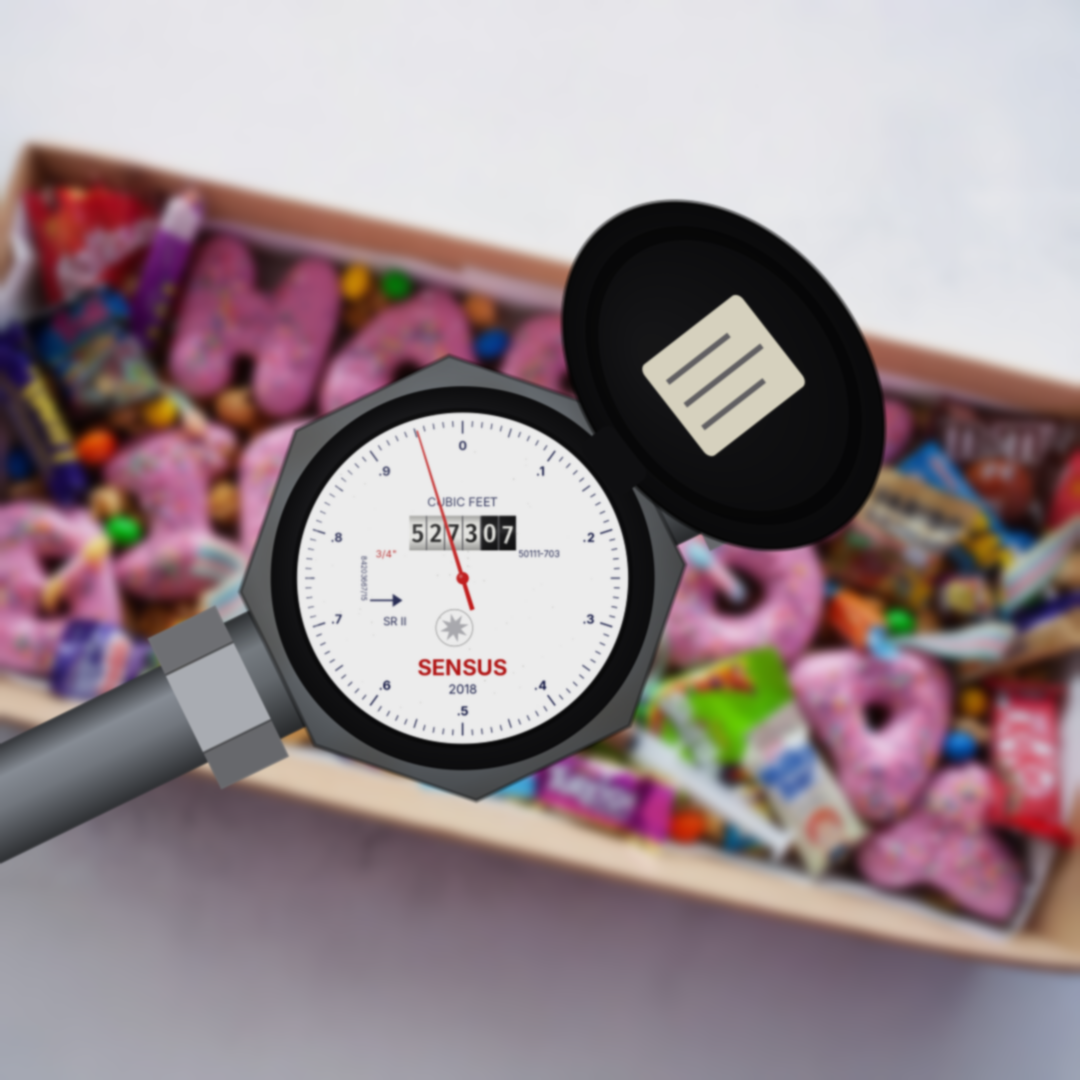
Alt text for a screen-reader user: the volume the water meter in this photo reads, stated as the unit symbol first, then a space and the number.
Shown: ft³ 527306.95
